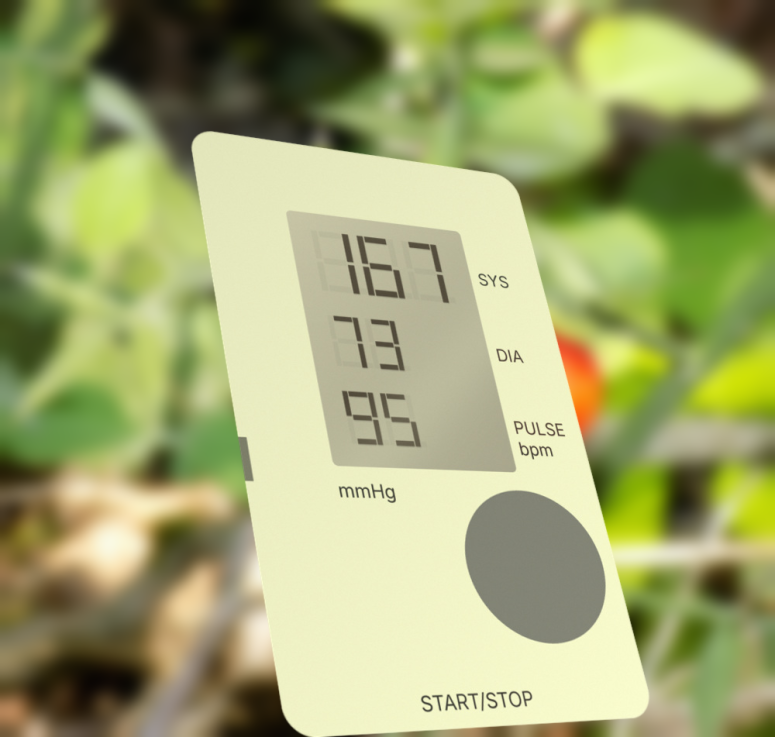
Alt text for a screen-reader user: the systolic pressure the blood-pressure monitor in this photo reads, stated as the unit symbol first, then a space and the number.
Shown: mmHg 167
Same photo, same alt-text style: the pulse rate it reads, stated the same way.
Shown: bpm 95
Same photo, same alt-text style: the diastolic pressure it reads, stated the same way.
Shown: mmHg 73
